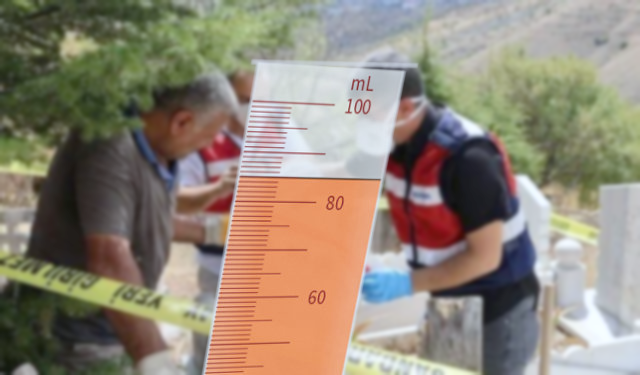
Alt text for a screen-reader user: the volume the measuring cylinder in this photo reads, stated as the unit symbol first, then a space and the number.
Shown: mL 85
